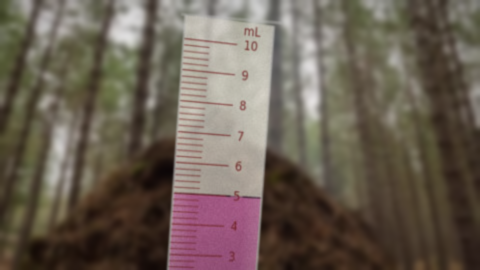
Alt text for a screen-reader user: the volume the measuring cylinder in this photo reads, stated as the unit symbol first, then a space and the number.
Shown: mL 5
